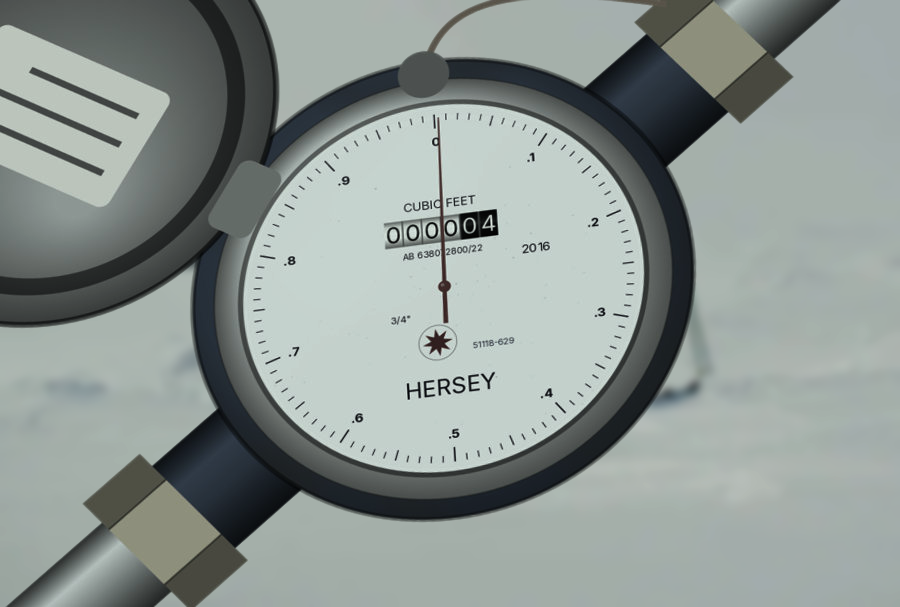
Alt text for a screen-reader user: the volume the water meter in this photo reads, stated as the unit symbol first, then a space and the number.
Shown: ft³ 4.00
